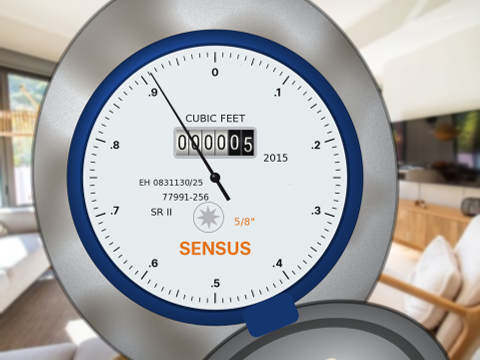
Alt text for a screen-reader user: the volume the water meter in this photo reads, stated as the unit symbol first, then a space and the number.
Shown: ft³ 4.91
